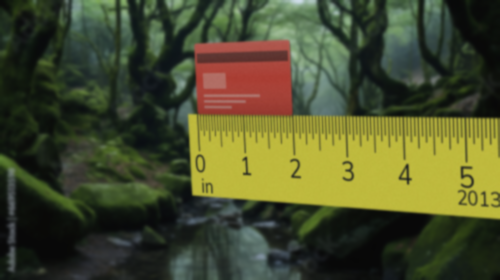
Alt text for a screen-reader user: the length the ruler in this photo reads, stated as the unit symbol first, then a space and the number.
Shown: in 2
